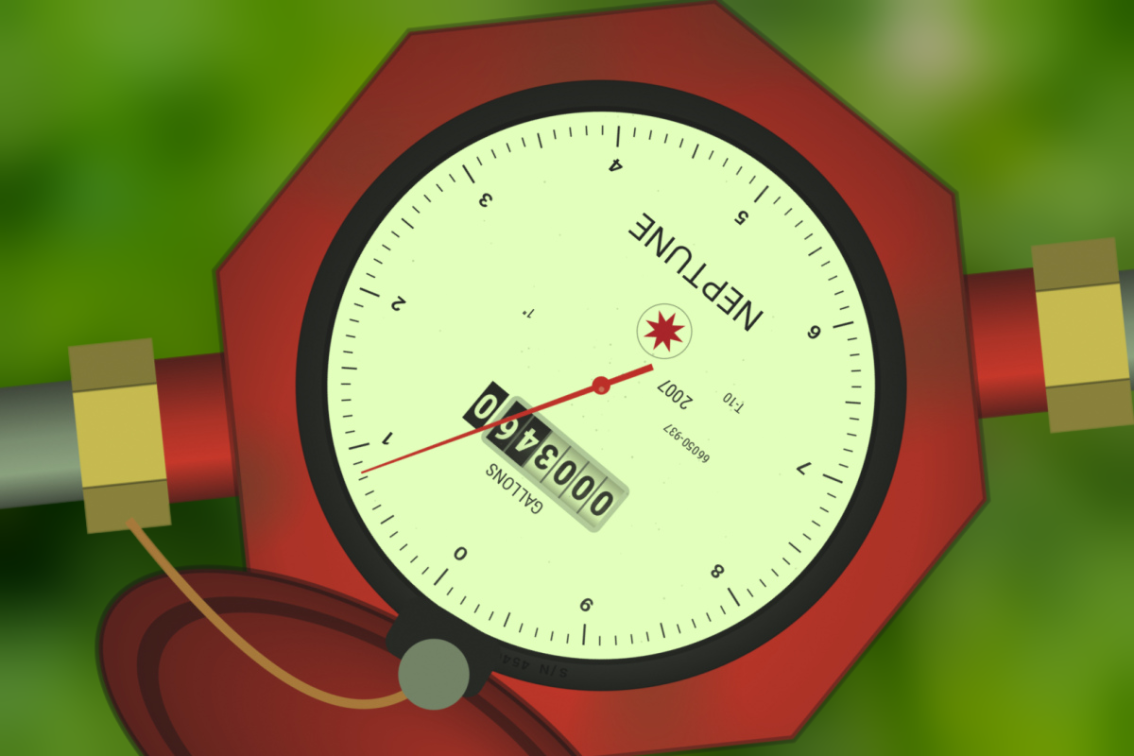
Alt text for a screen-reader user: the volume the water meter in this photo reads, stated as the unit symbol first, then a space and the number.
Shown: gal 3460.8
